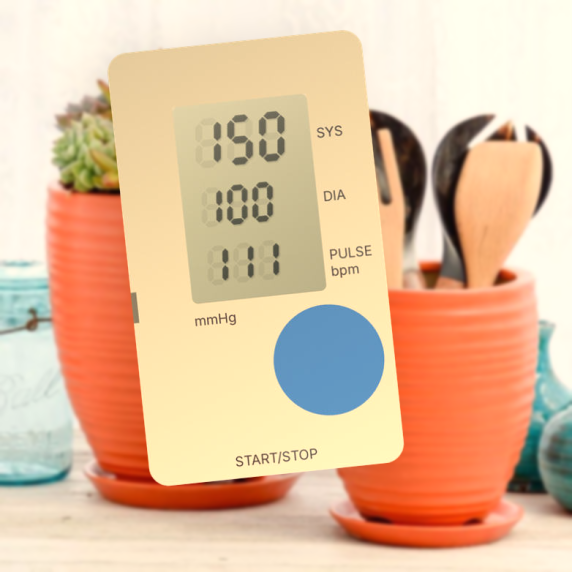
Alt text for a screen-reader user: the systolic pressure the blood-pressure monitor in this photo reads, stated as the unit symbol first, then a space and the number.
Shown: mmHg 150
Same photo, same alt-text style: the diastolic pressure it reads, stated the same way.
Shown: mmHg 100
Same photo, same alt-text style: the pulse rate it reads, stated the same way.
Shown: bpm 111
